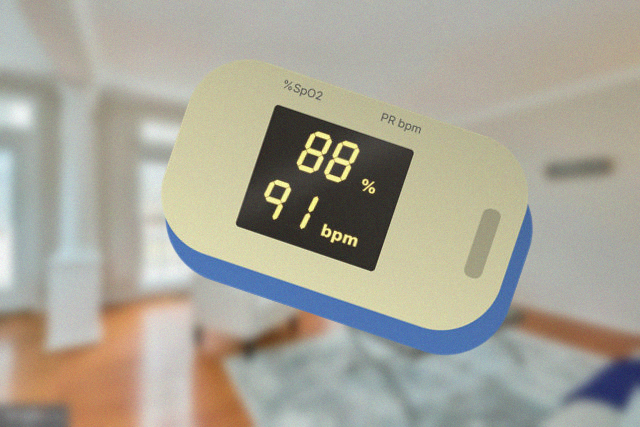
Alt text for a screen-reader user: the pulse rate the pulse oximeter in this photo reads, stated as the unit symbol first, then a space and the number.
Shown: bpm 91
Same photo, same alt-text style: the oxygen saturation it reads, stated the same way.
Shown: % 88
